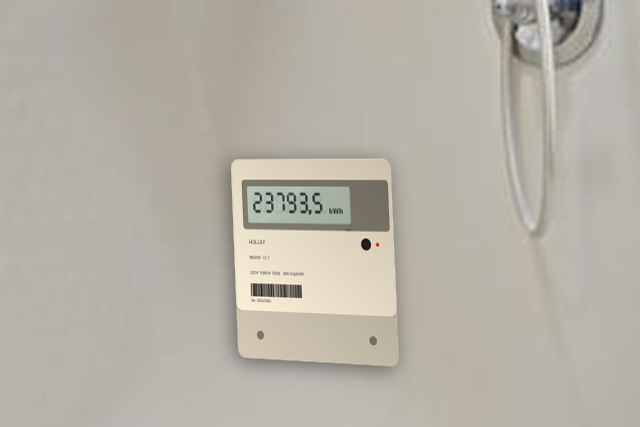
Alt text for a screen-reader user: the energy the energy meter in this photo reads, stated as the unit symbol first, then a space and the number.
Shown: kWh 23793.5
